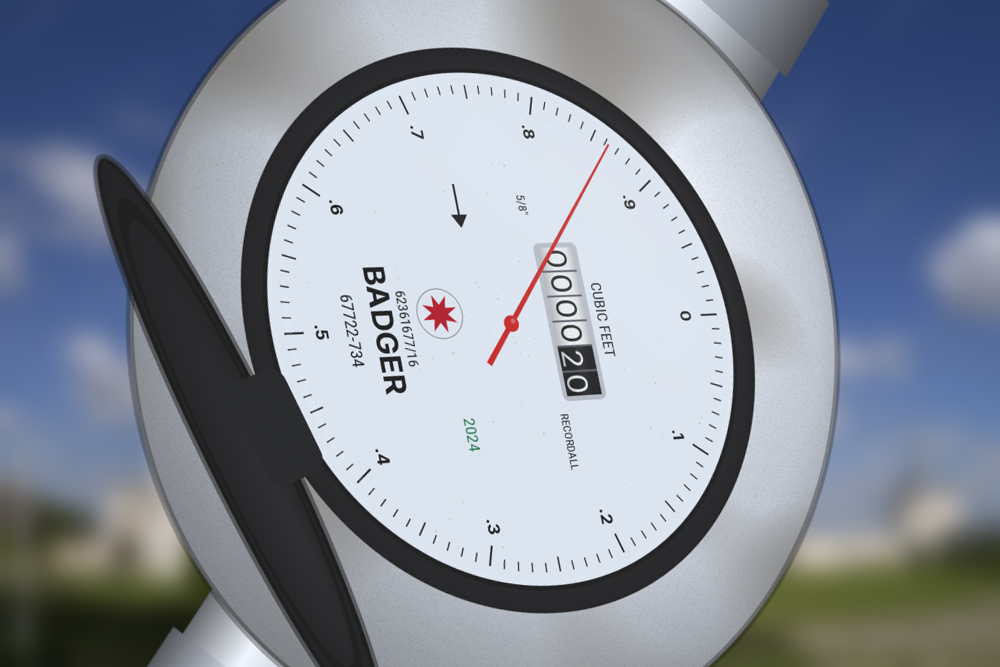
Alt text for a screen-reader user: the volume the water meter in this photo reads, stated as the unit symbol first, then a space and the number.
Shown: ft³ 19.86
